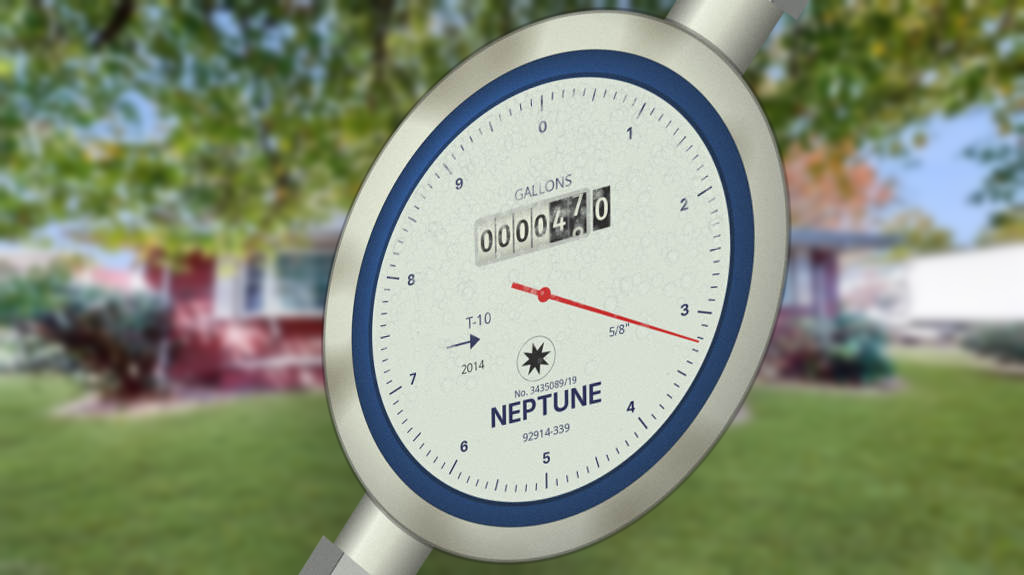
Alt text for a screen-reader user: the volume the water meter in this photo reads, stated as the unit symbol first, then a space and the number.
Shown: gal 473.2
